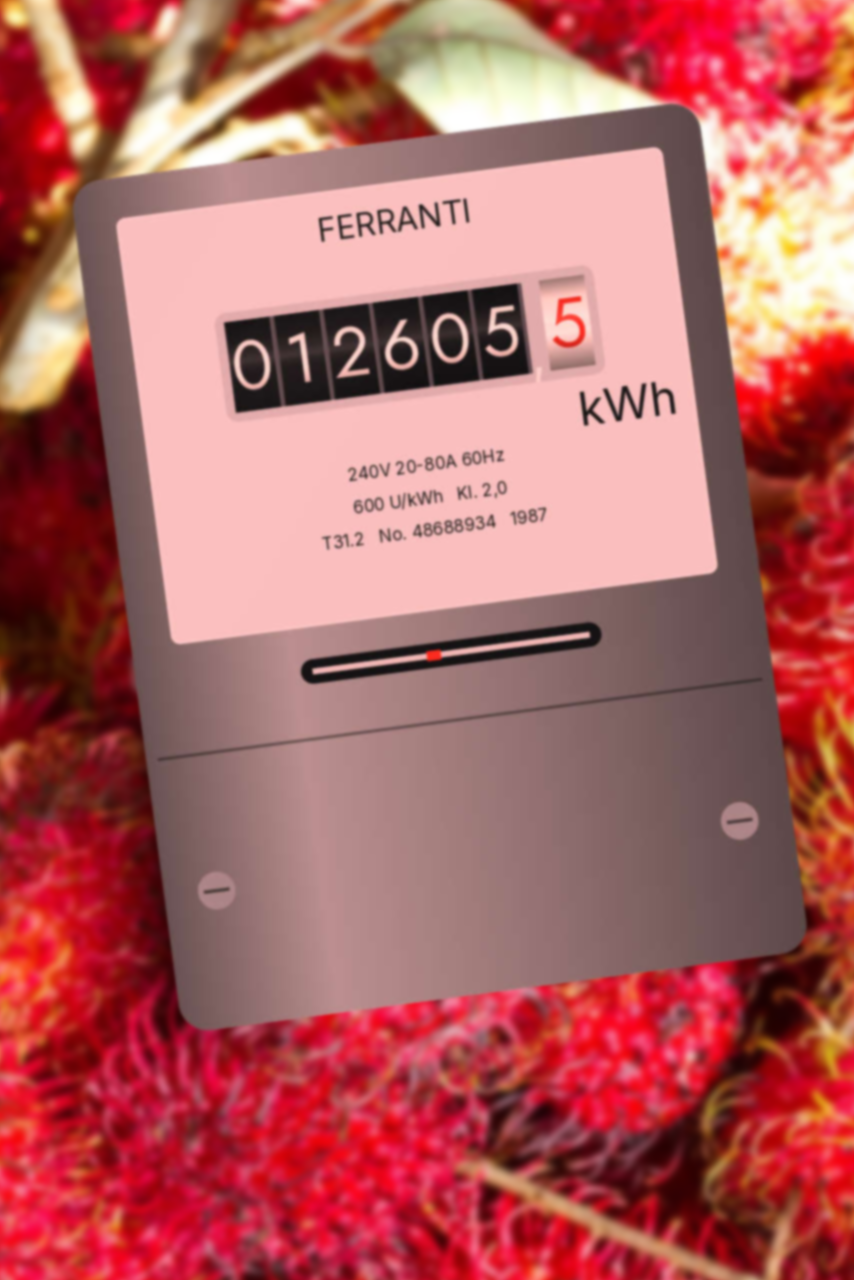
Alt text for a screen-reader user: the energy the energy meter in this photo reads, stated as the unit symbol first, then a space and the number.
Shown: kWh 12605.5
